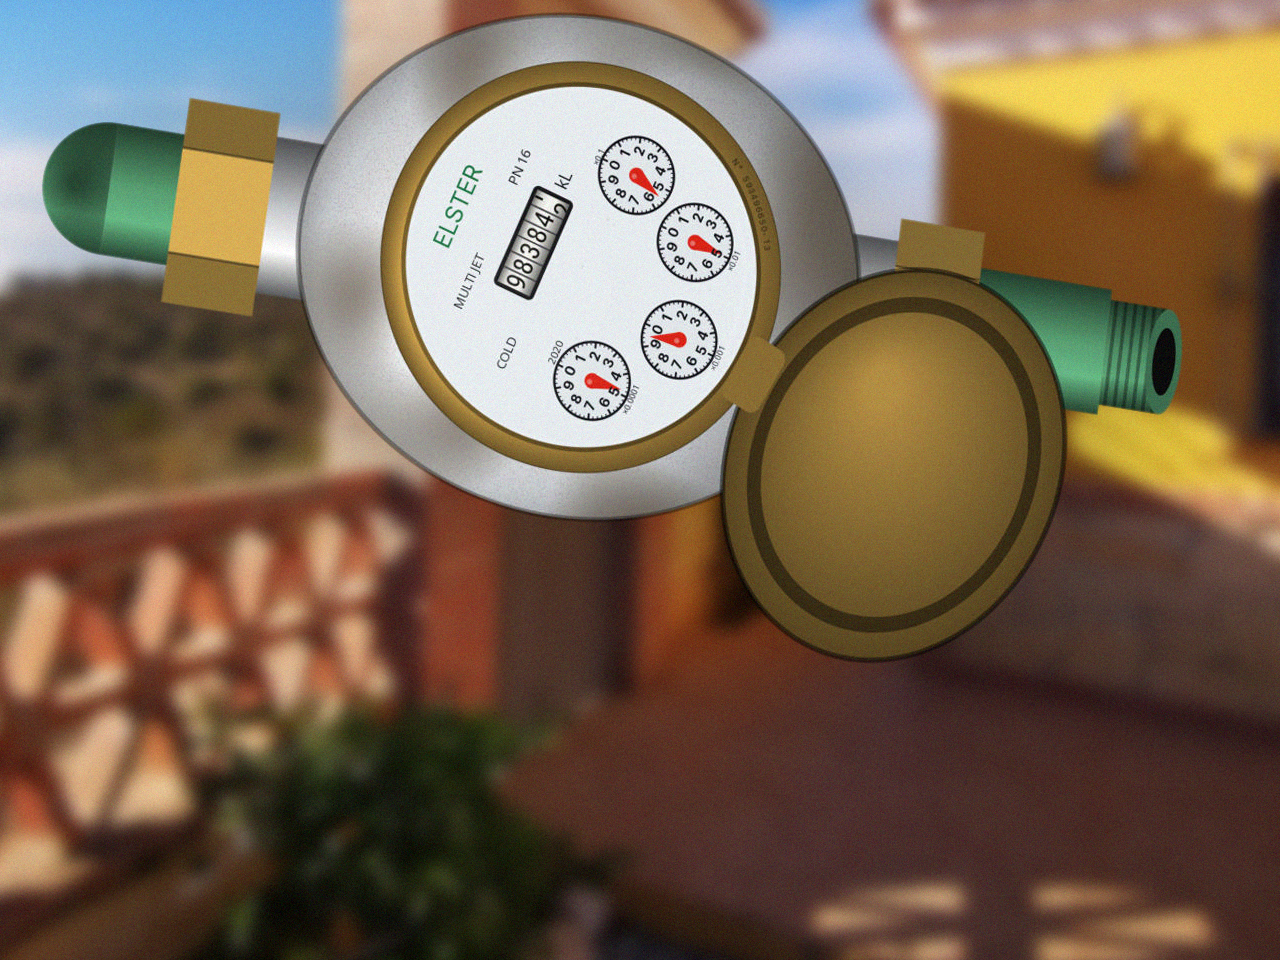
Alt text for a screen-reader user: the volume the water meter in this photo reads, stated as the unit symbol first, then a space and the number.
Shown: kL 983841.5494
